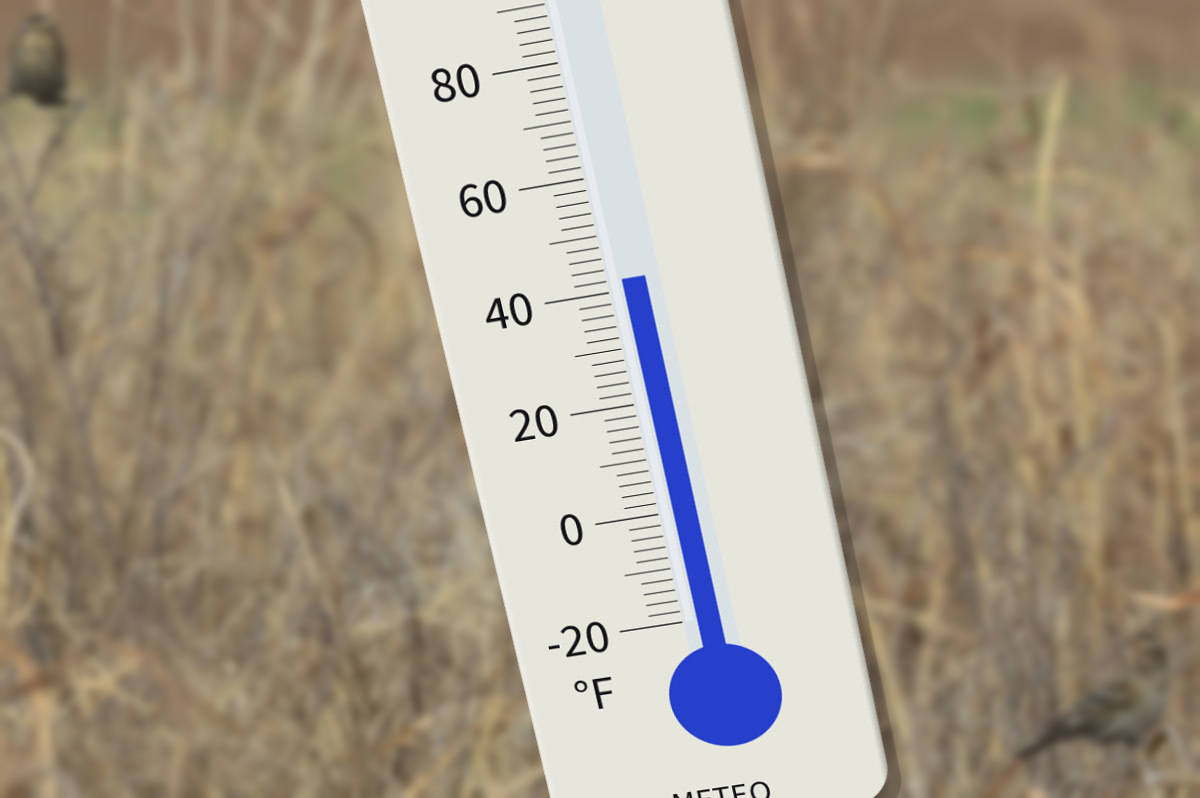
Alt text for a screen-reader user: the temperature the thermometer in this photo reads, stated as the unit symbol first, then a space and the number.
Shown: °F 42
